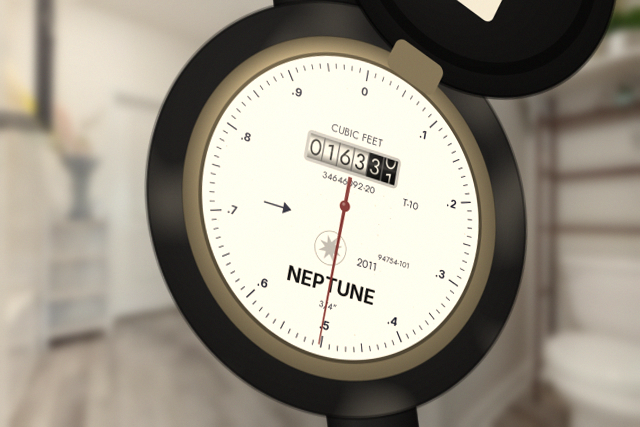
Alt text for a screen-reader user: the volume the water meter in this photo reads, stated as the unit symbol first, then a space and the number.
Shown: ft³ 16330.50
